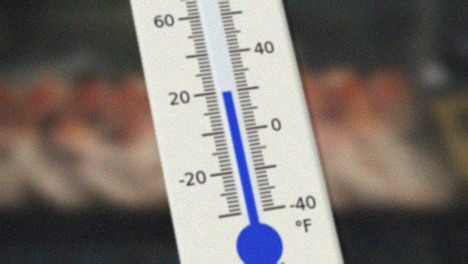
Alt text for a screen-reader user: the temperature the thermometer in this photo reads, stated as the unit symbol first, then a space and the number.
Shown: °F 20
